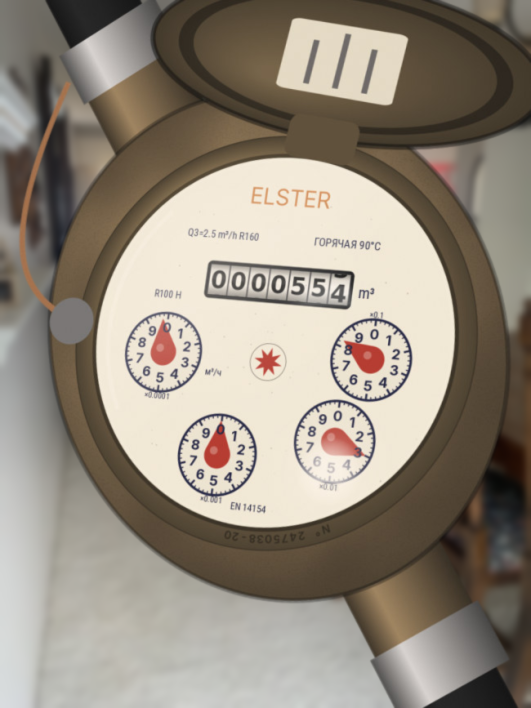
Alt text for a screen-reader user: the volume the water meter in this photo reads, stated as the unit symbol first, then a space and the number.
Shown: m³ 553.8299
